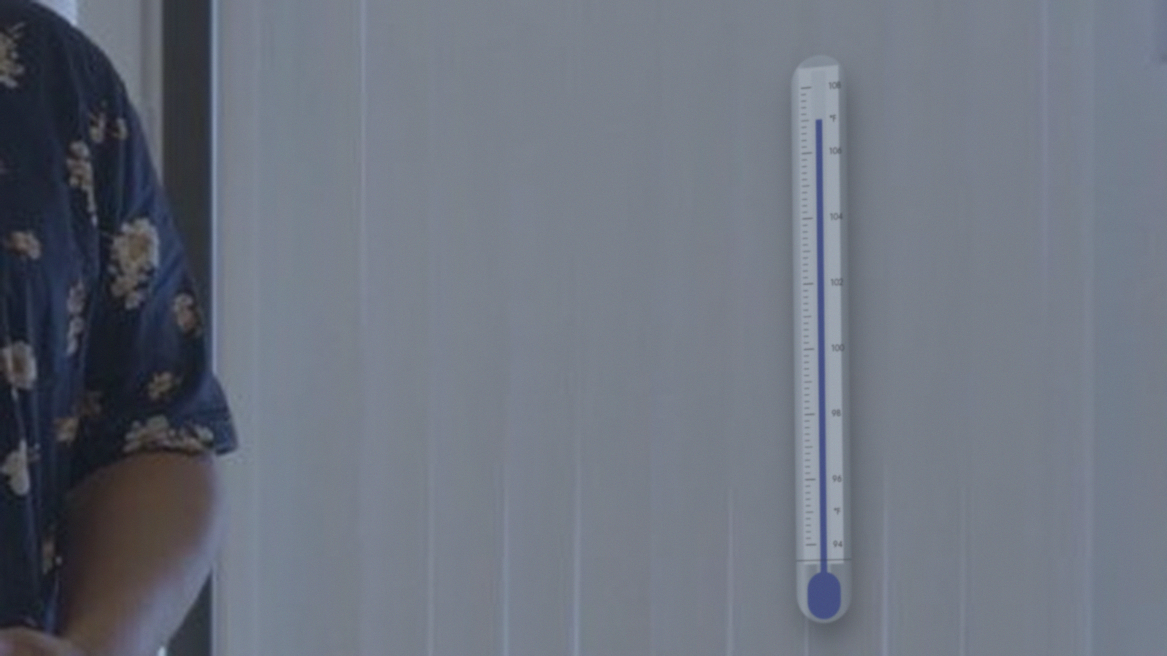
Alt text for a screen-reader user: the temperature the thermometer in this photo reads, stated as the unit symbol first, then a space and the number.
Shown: °F 107
